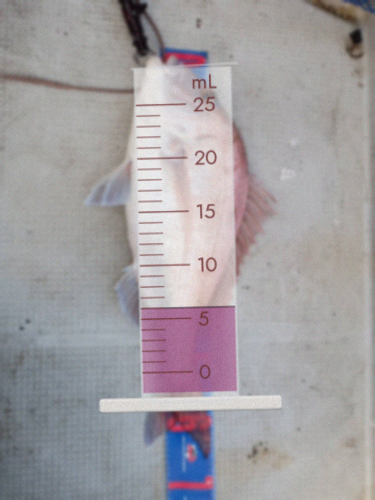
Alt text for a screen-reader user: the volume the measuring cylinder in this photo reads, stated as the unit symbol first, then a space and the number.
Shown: mL 6
